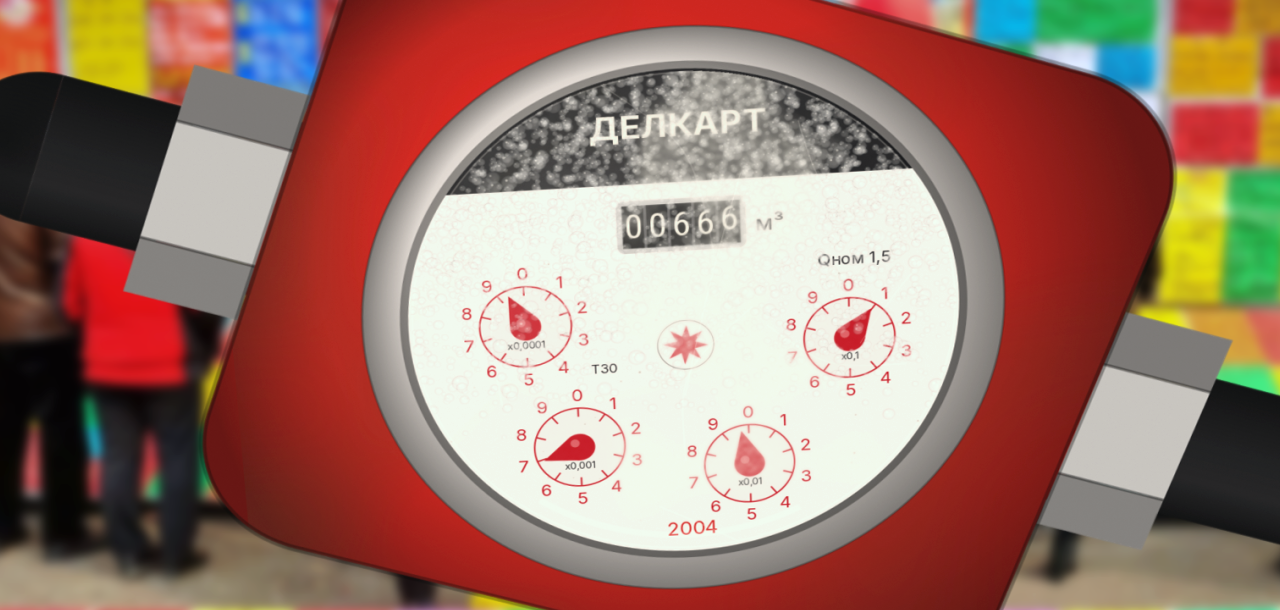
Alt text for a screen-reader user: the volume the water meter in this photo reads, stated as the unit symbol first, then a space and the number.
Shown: m³ 666.0969
